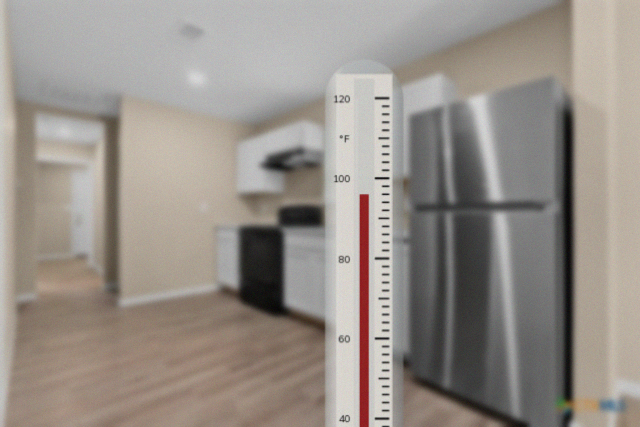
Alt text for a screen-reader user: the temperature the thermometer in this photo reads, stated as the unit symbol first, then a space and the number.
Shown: °F 96
